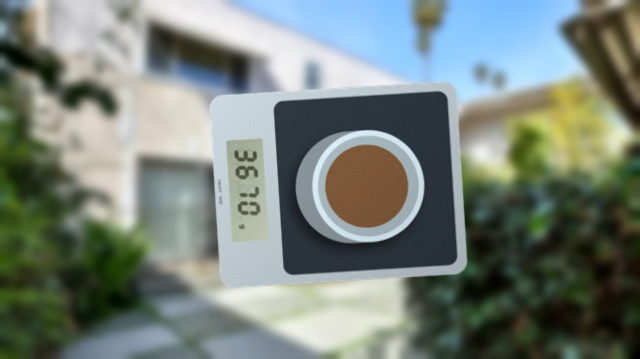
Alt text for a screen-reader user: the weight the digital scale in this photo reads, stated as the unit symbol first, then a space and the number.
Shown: g 3670
